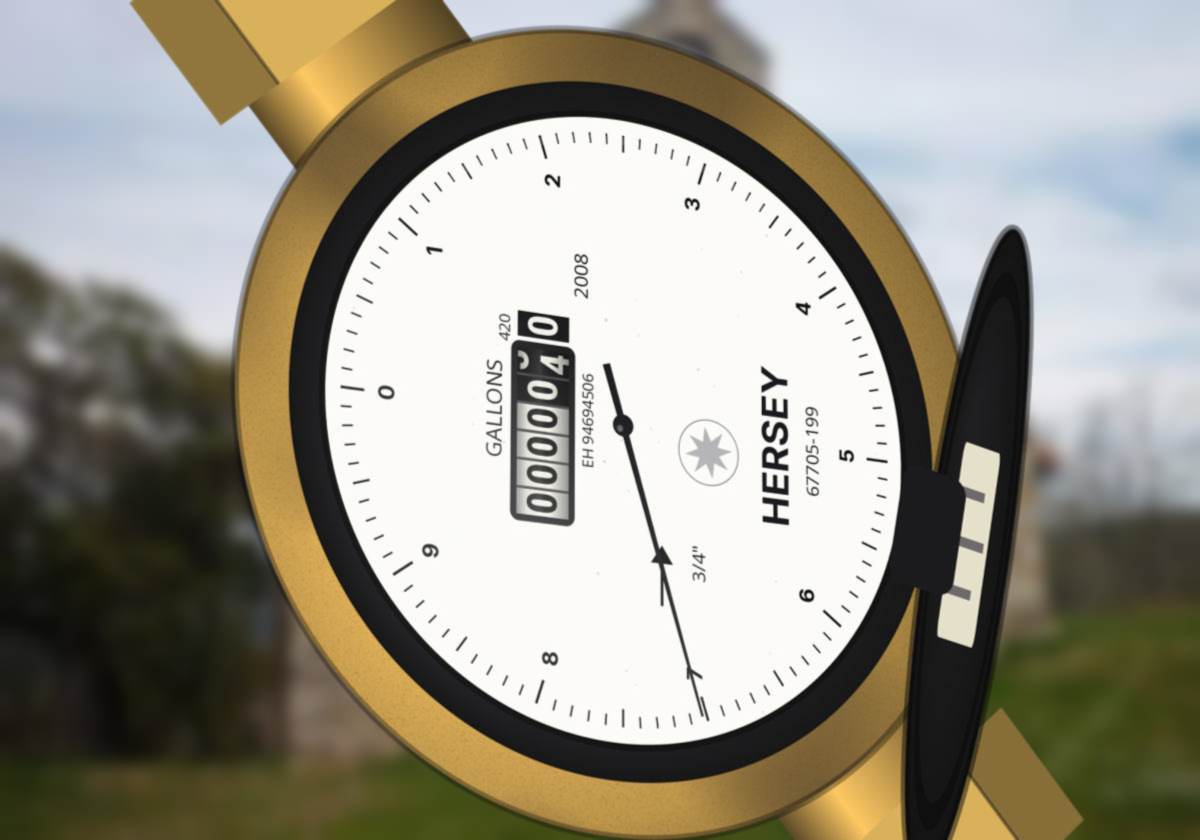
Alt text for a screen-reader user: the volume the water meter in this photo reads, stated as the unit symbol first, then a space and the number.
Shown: gal 37.0
